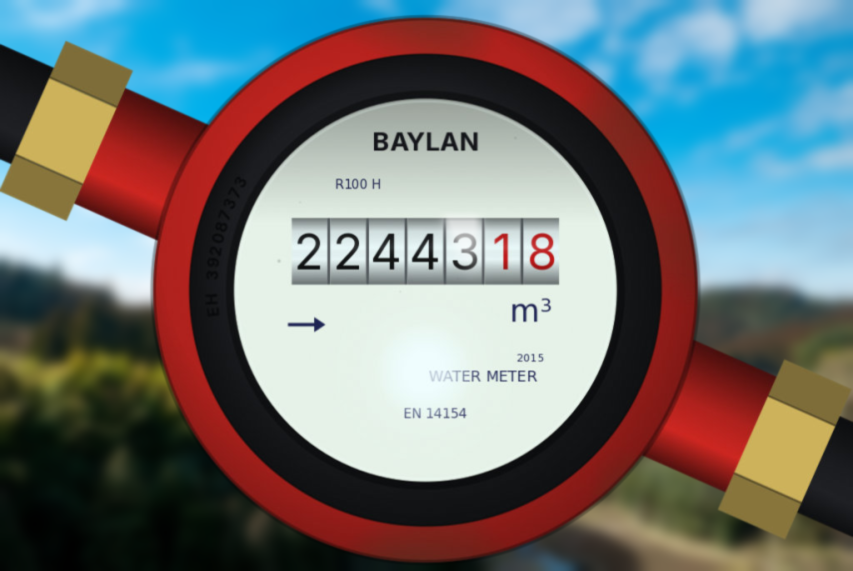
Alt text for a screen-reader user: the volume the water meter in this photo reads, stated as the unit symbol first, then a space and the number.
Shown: m³ 22443.18
